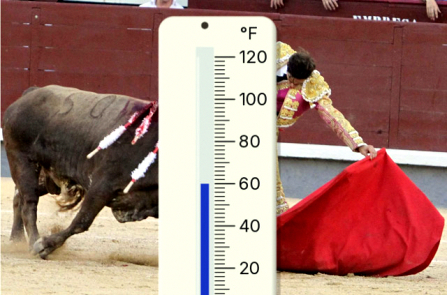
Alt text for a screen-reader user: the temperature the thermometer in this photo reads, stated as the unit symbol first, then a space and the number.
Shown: °F 60
